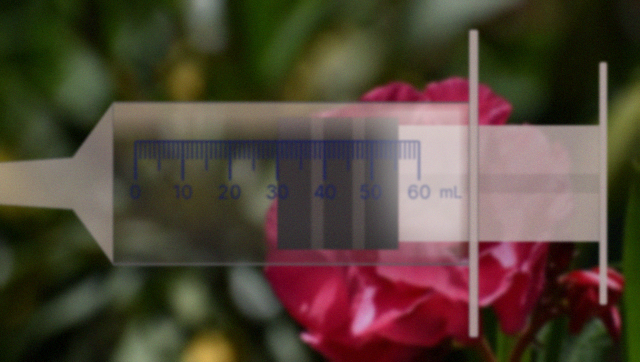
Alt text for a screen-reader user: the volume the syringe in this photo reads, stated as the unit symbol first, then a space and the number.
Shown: mL 30
